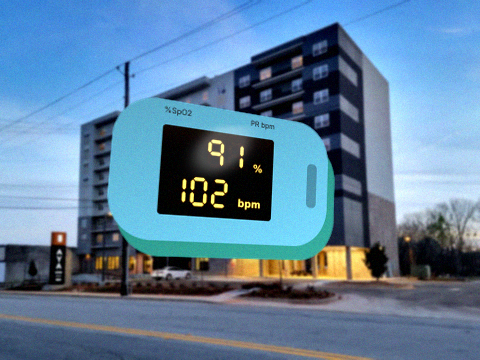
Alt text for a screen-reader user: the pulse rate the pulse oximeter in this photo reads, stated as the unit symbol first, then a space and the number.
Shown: bpm 102
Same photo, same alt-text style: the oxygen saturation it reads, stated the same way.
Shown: % 91
